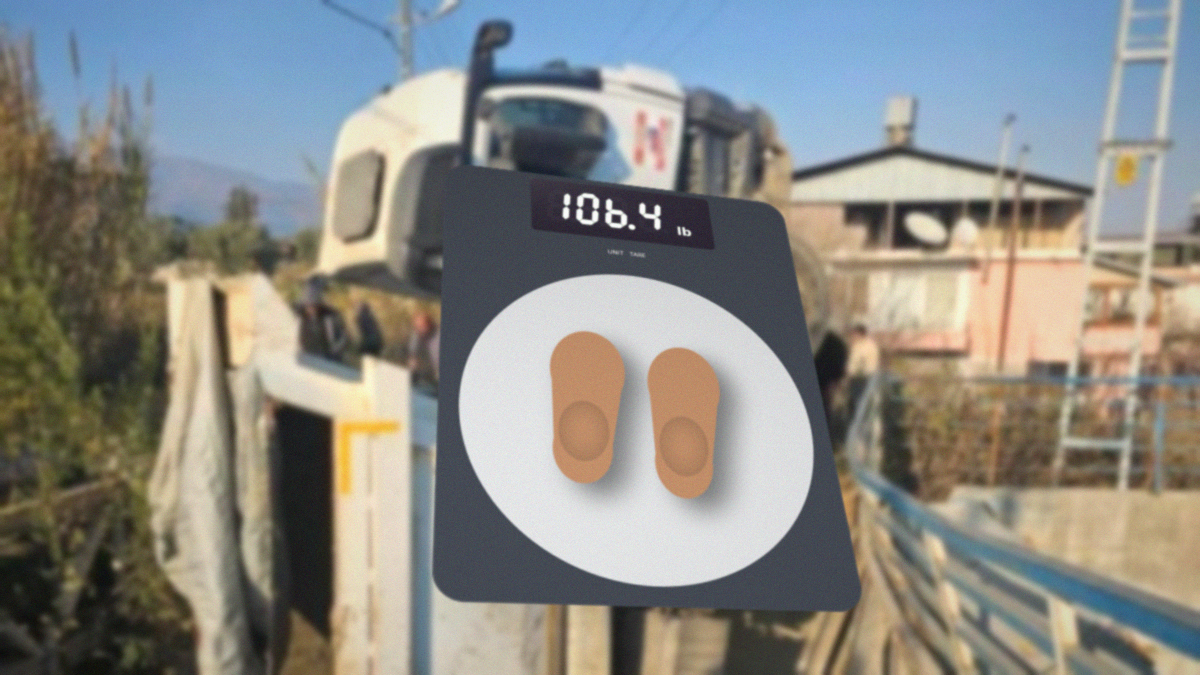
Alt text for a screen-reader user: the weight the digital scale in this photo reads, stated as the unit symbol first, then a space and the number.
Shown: lb 106.4
